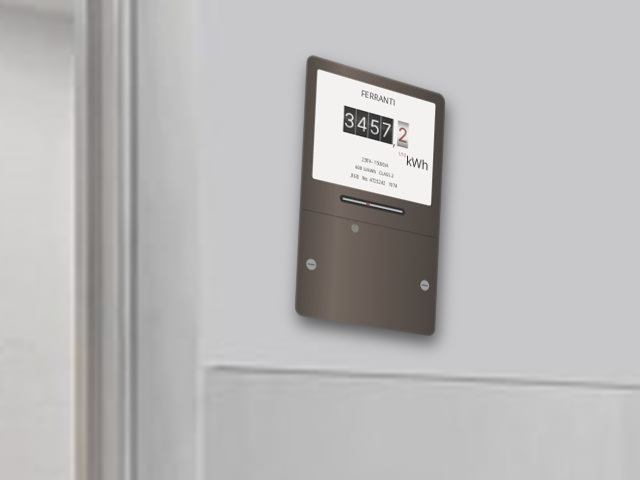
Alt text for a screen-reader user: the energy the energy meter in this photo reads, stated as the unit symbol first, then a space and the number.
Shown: kWh 3457.2
